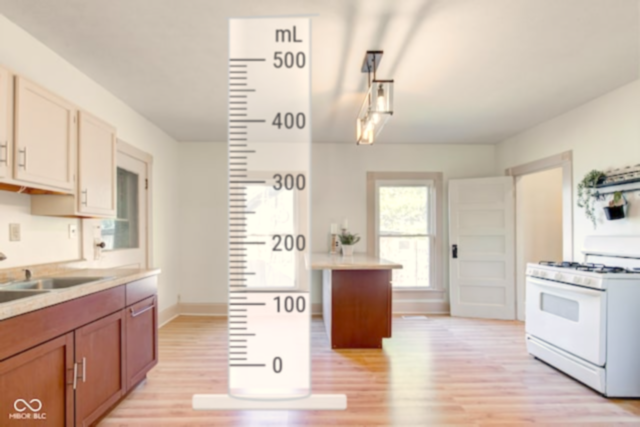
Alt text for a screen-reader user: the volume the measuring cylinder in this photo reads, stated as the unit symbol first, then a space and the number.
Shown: mL 120
